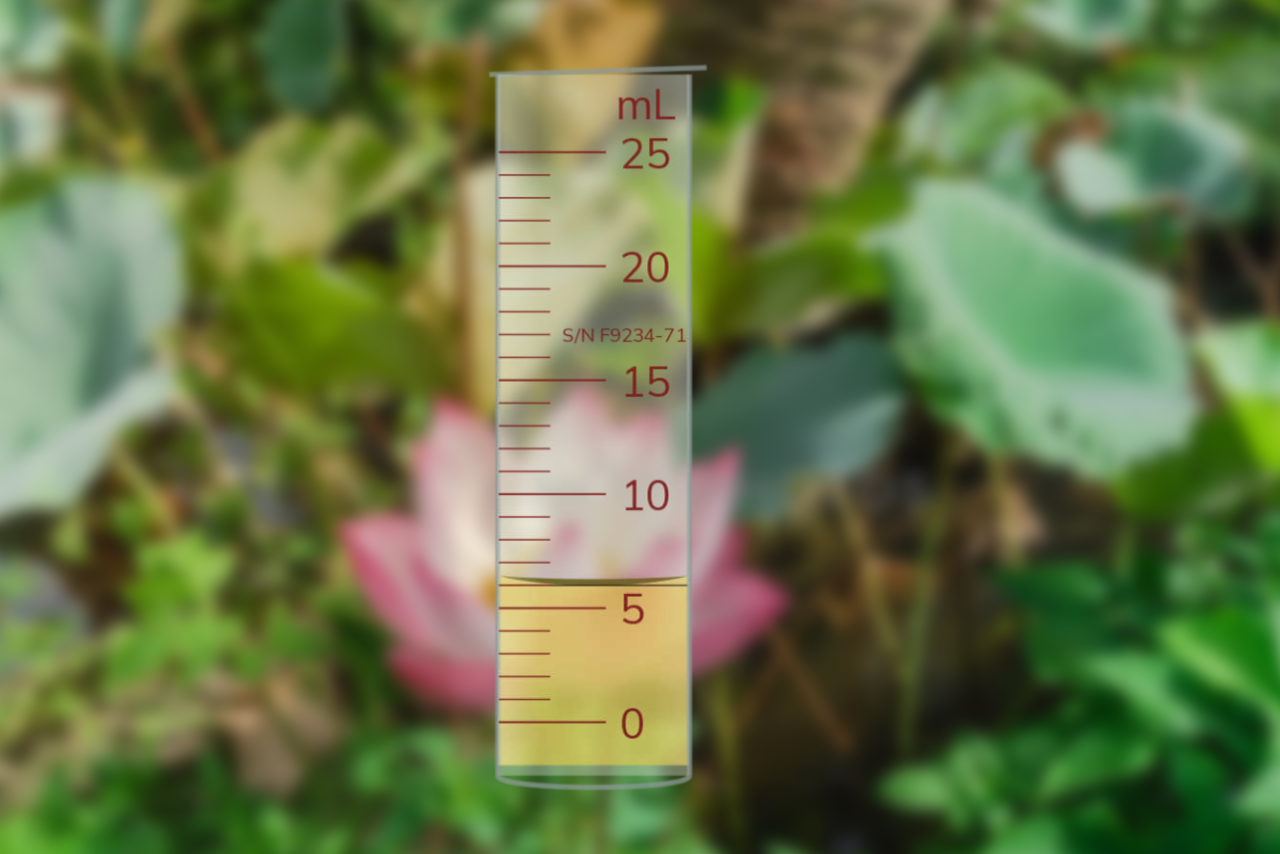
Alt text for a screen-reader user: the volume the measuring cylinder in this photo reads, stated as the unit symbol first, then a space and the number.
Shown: mL 6
